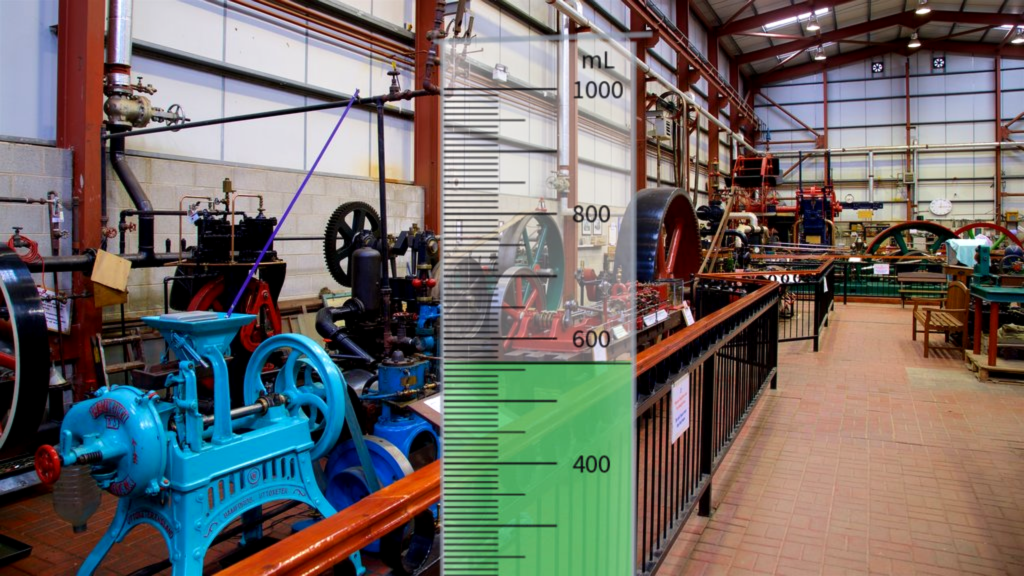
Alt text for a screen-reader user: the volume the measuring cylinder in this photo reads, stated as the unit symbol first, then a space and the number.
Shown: mL 560
